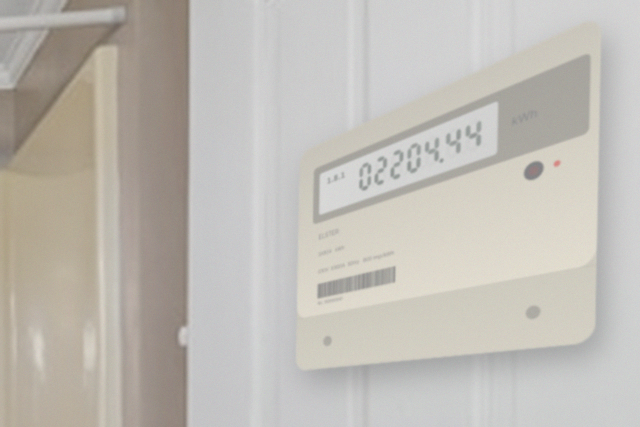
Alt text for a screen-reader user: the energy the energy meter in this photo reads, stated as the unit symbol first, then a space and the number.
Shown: kWh 2204.44
